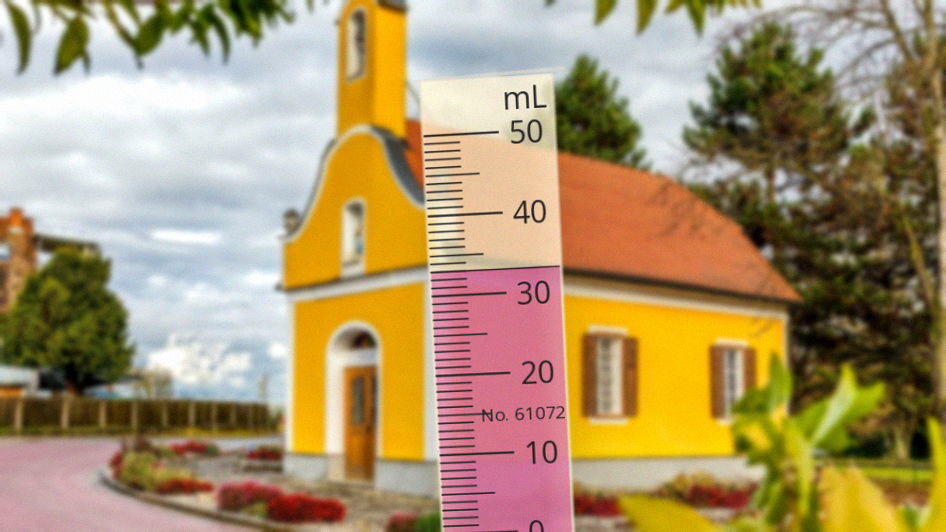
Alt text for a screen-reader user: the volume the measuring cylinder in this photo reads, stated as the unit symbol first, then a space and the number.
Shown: mL 33
